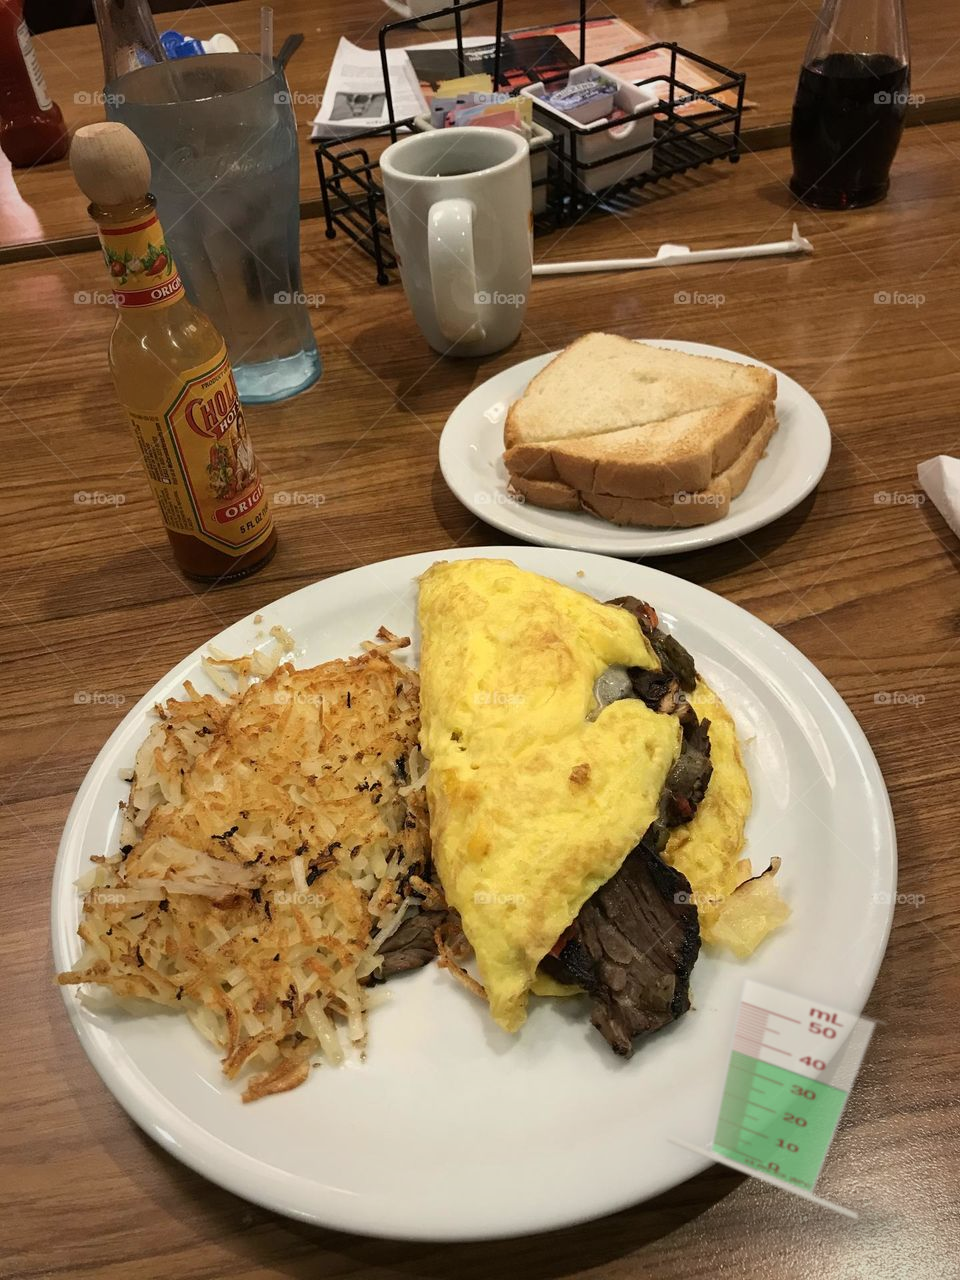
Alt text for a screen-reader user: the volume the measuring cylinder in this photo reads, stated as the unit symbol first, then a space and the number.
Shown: mL 35
